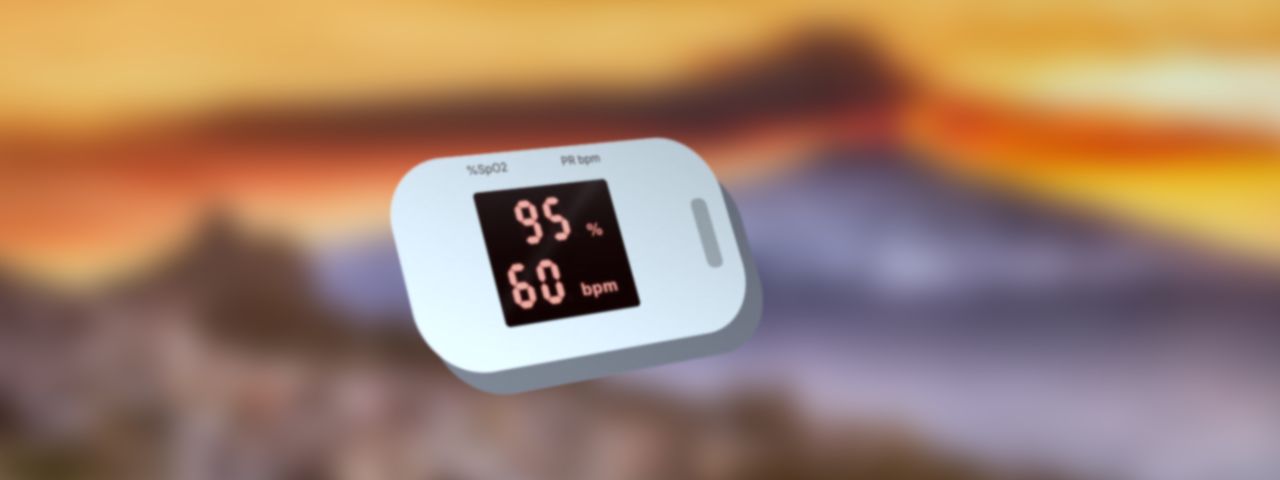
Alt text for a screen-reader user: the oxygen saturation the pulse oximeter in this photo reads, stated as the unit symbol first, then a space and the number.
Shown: % 95
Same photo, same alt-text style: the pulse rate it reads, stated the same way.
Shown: bpm 60
